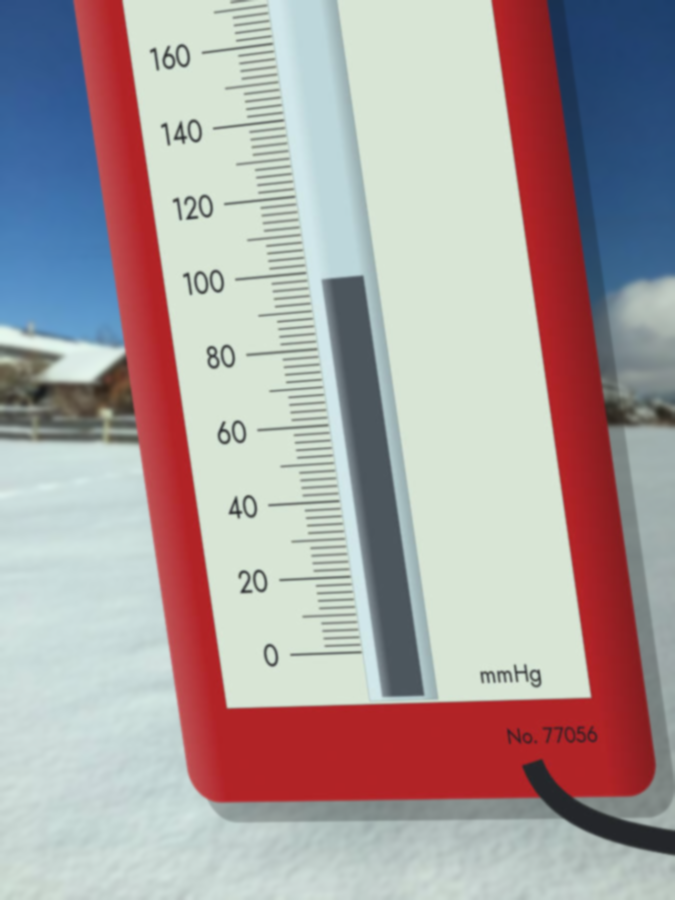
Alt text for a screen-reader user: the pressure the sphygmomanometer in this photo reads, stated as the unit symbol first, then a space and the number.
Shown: mmHg 98
